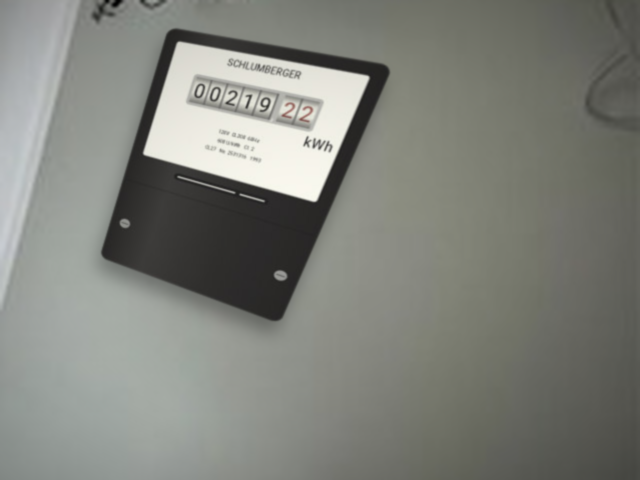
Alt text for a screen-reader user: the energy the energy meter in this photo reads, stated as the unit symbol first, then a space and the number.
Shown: kWh 219.22
